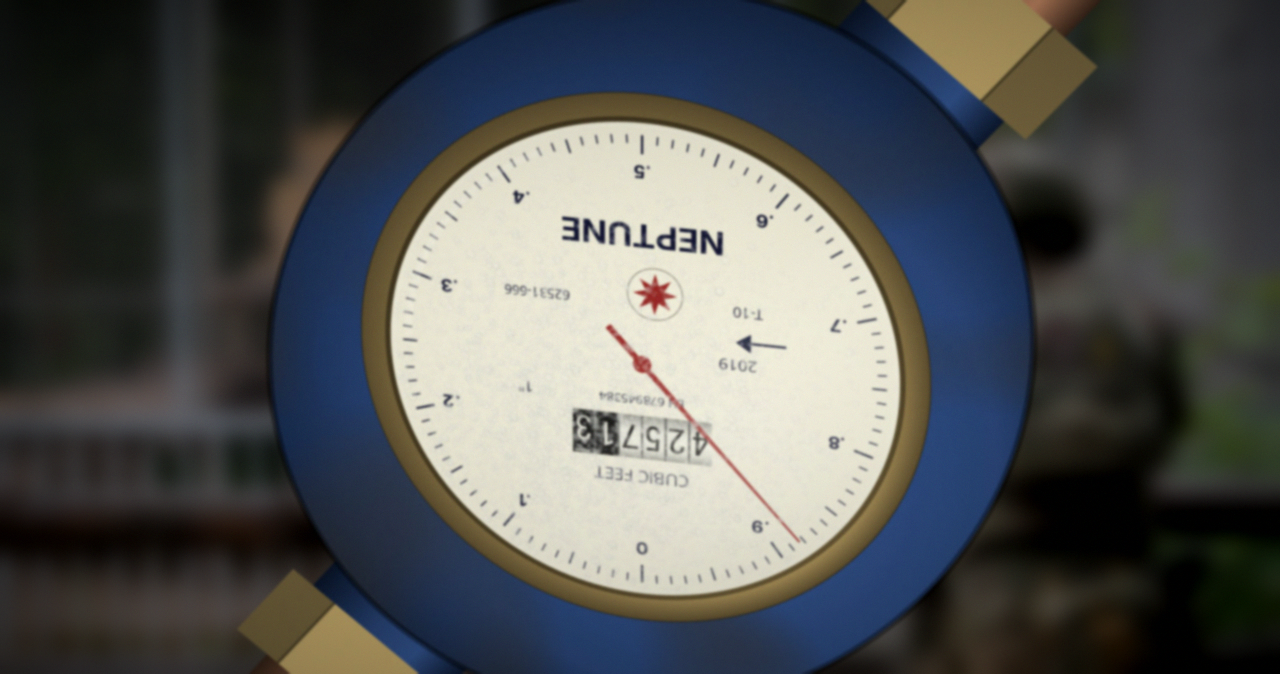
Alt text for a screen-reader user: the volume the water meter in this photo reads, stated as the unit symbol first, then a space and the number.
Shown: ft³ 425712.88
